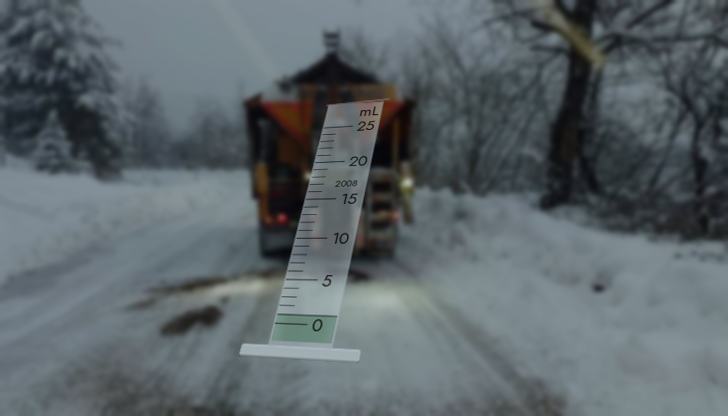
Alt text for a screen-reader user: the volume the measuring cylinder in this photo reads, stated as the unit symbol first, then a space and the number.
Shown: mL 1
